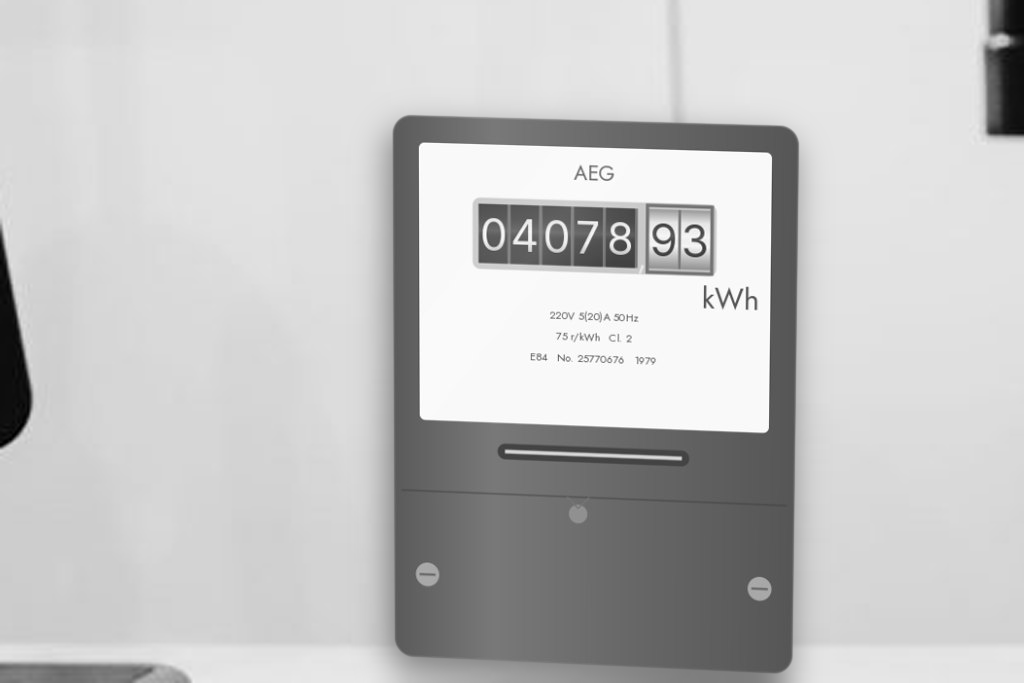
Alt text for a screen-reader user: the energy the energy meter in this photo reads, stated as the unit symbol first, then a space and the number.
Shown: kWh 4078.93
